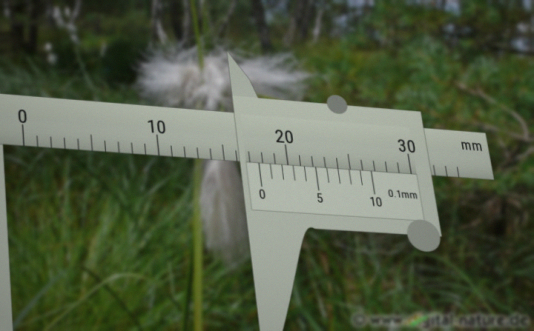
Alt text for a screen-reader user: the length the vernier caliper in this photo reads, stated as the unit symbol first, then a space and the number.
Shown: mm 17.7
